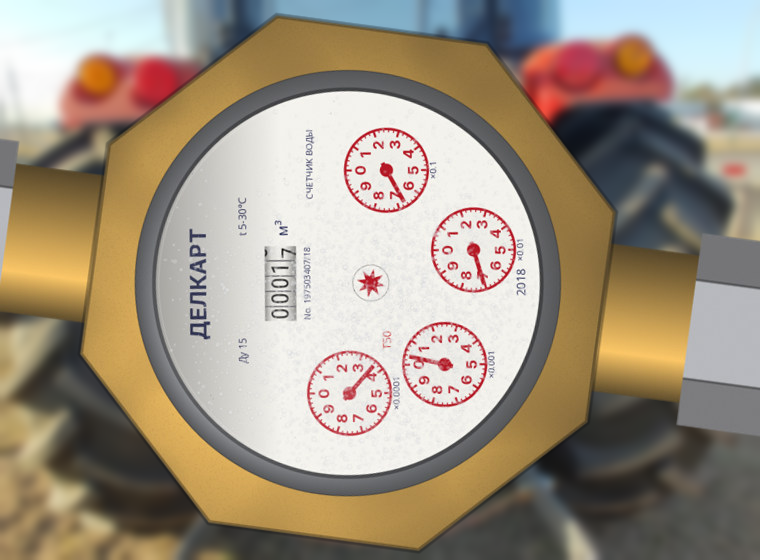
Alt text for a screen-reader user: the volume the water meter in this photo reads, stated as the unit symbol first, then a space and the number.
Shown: m³ 16.6703
